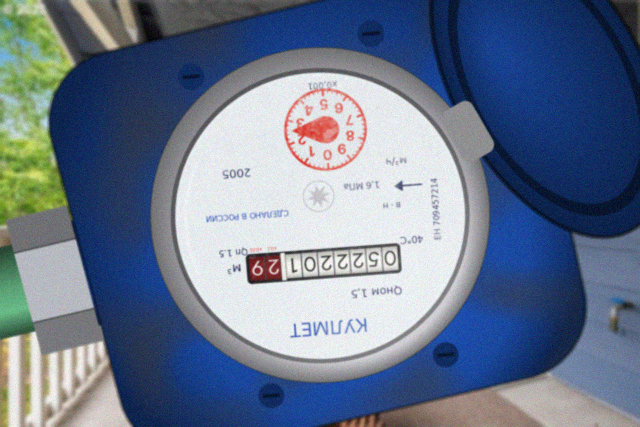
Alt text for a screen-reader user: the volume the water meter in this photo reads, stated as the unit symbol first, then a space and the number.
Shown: m³ 522201.292
